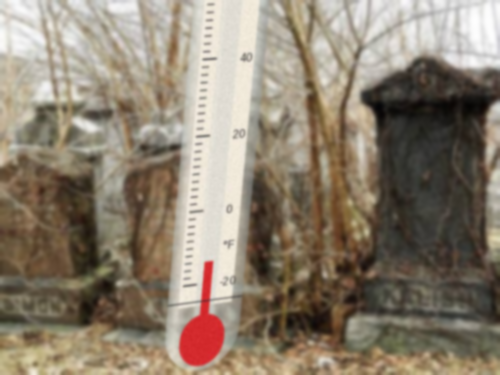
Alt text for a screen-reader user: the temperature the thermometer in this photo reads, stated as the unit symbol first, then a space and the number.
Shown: °F -14
